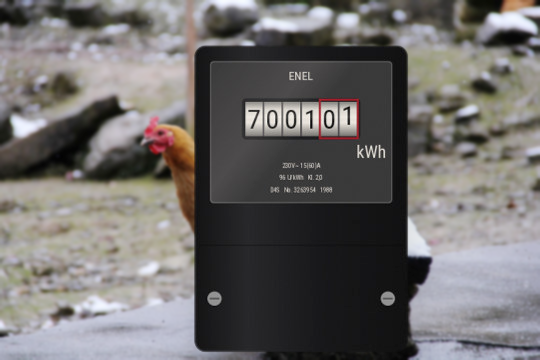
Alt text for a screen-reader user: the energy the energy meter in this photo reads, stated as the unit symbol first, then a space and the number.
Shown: kWh 7001.01
